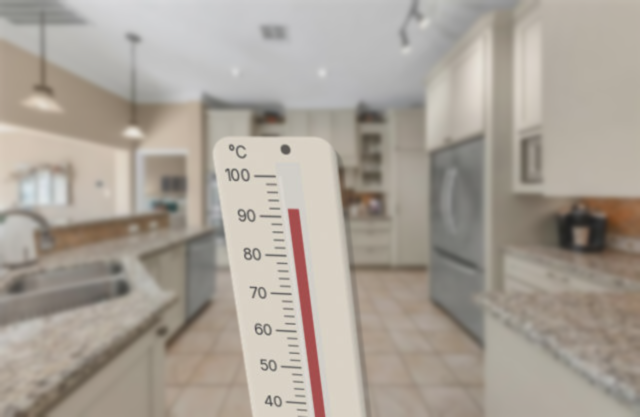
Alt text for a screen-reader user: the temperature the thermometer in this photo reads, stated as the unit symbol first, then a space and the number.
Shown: °C 92
